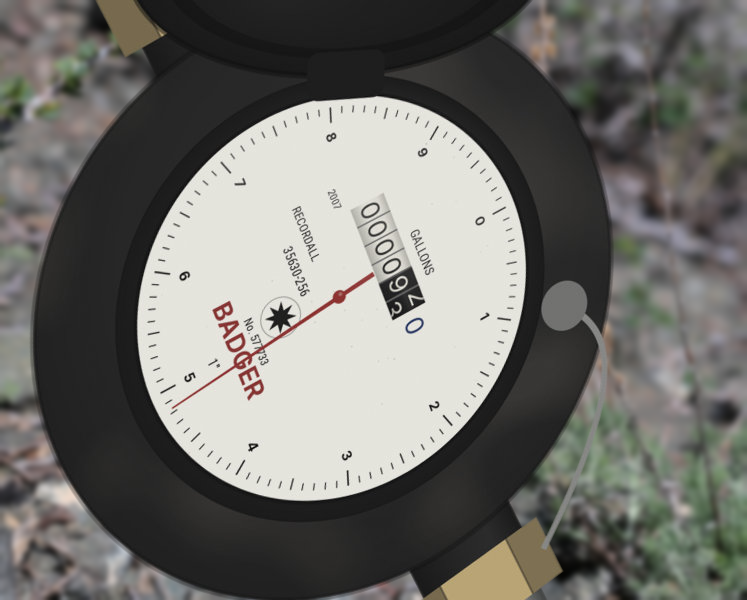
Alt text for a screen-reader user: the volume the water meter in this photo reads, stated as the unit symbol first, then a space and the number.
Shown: gal 924.8
